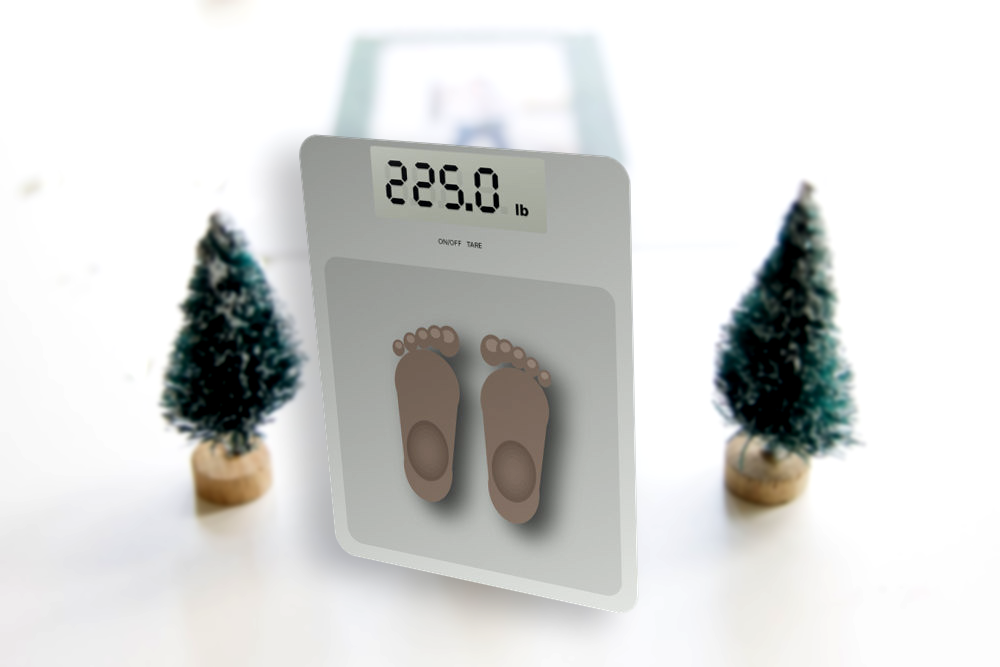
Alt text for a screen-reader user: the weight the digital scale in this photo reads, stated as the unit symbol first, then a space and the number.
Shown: lb 225.0
